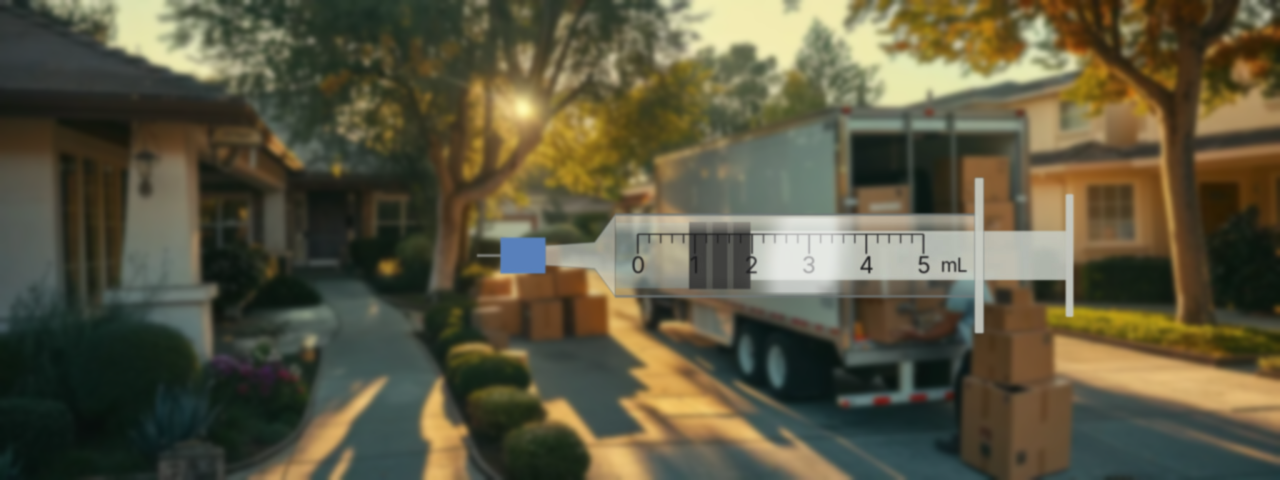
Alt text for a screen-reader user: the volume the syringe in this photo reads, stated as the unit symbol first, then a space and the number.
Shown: mL 0.9
